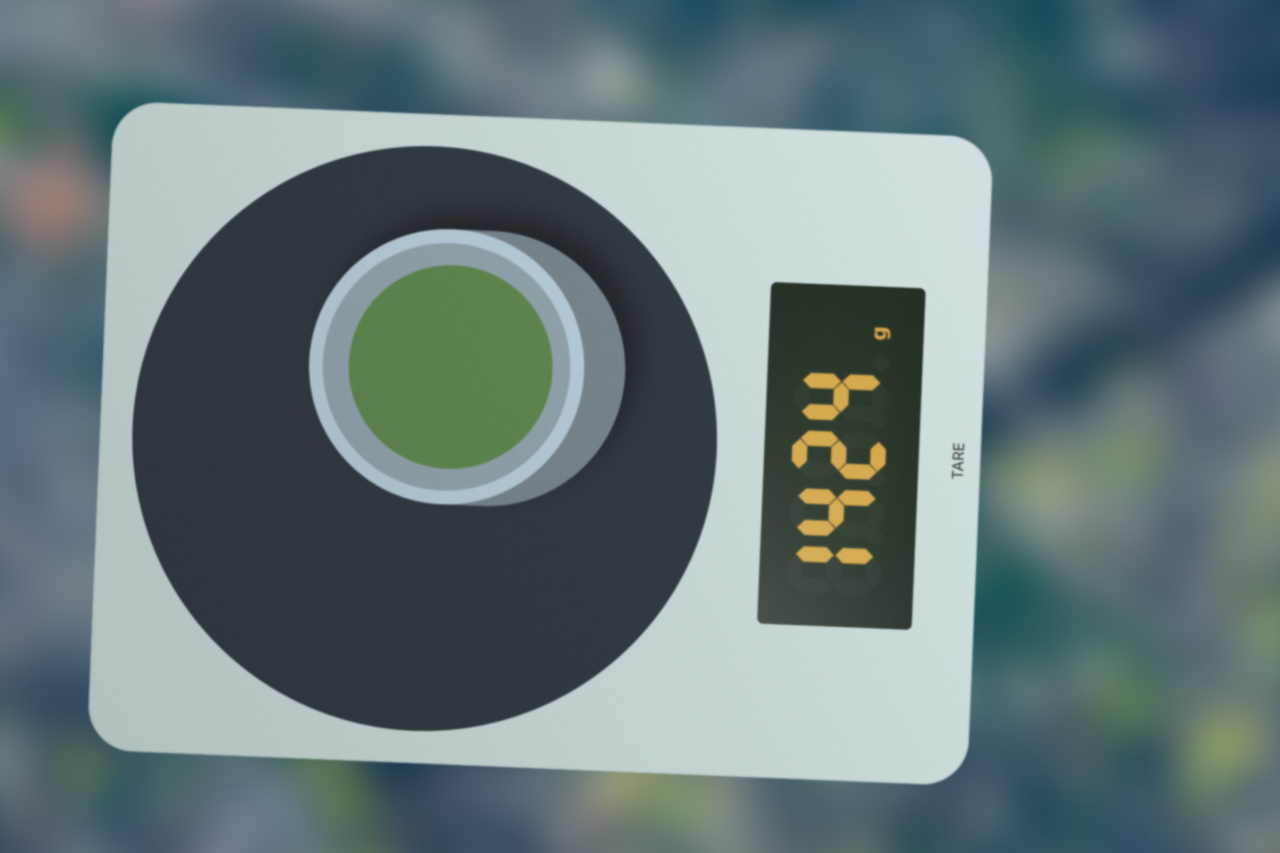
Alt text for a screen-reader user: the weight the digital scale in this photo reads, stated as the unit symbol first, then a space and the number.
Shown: g 1424
